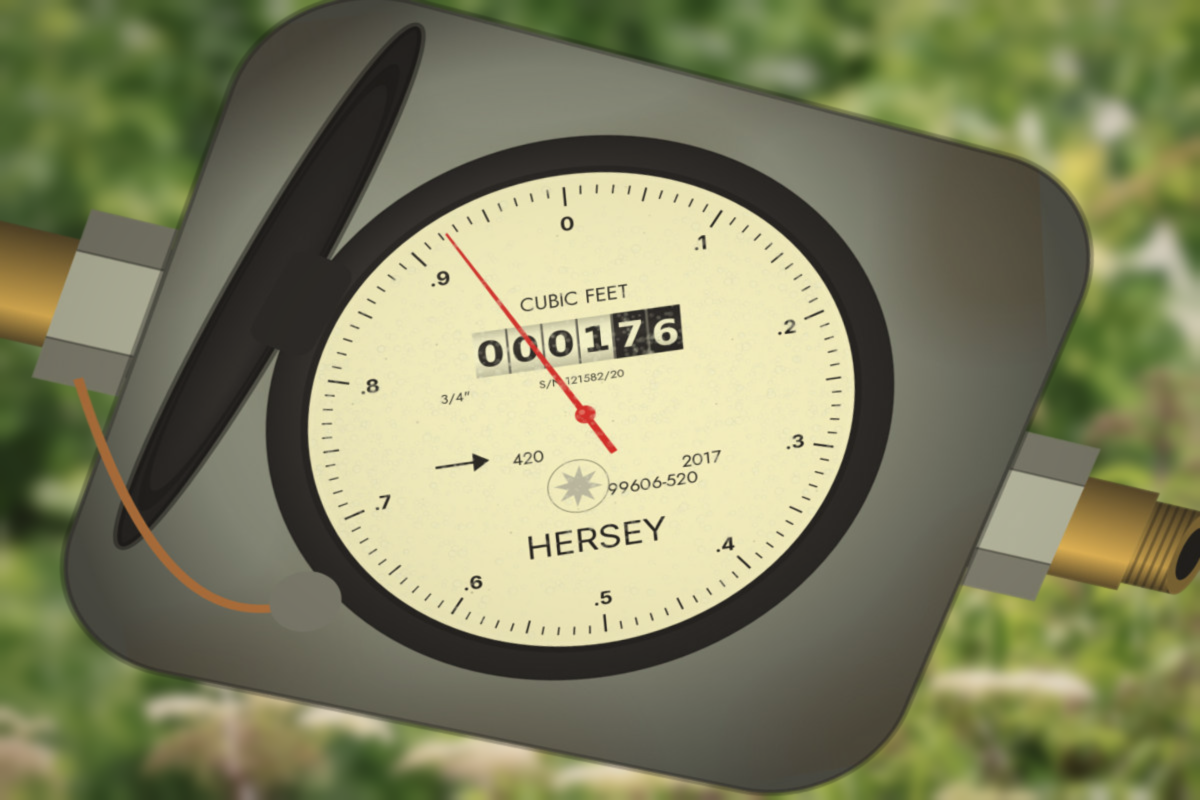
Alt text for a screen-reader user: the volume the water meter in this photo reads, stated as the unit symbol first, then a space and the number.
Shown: ft³ 175.92
